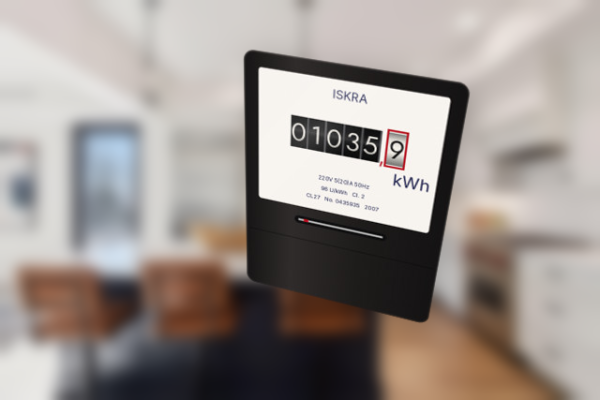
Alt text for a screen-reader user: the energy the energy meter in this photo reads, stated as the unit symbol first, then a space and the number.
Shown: kWh 1035.9
